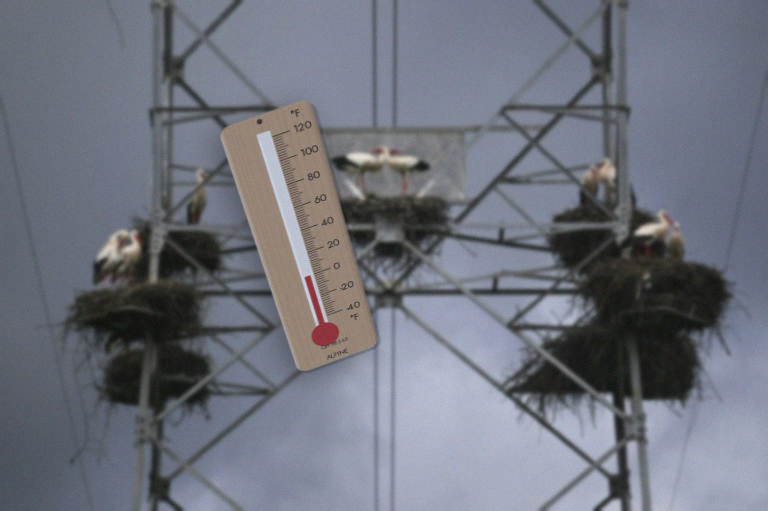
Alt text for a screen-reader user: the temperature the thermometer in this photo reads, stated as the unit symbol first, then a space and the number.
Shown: °F 0
